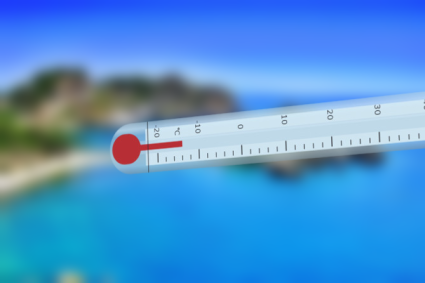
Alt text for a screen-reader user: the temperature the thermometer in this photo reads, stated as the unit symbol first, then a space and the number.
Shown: °C -14
